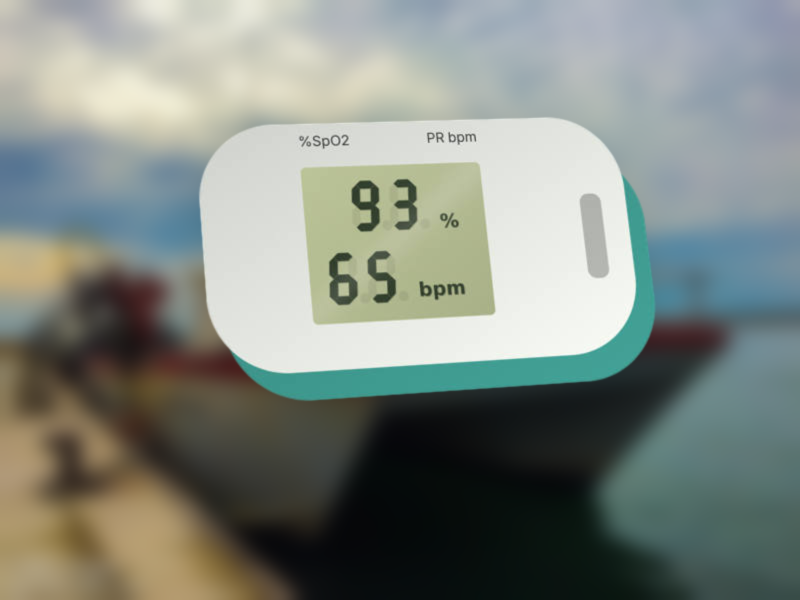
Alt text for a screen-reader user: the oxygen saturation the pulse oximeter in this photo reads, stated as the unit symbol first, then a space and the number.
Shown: % 93
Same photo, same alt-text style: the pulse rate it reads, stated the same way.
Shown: bpm 65
